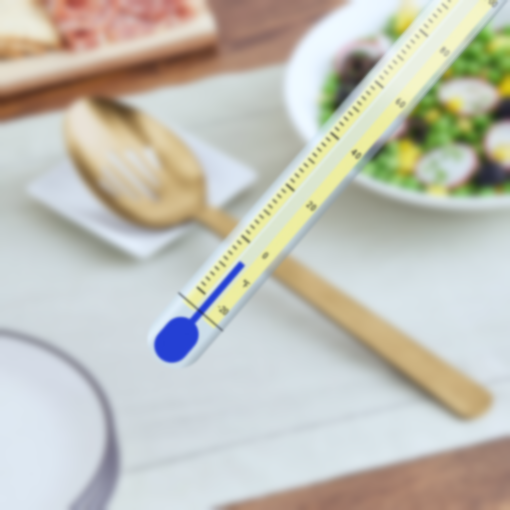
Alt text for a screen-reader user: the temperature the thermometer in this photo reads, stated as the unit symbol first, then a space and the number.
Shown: °F -6
